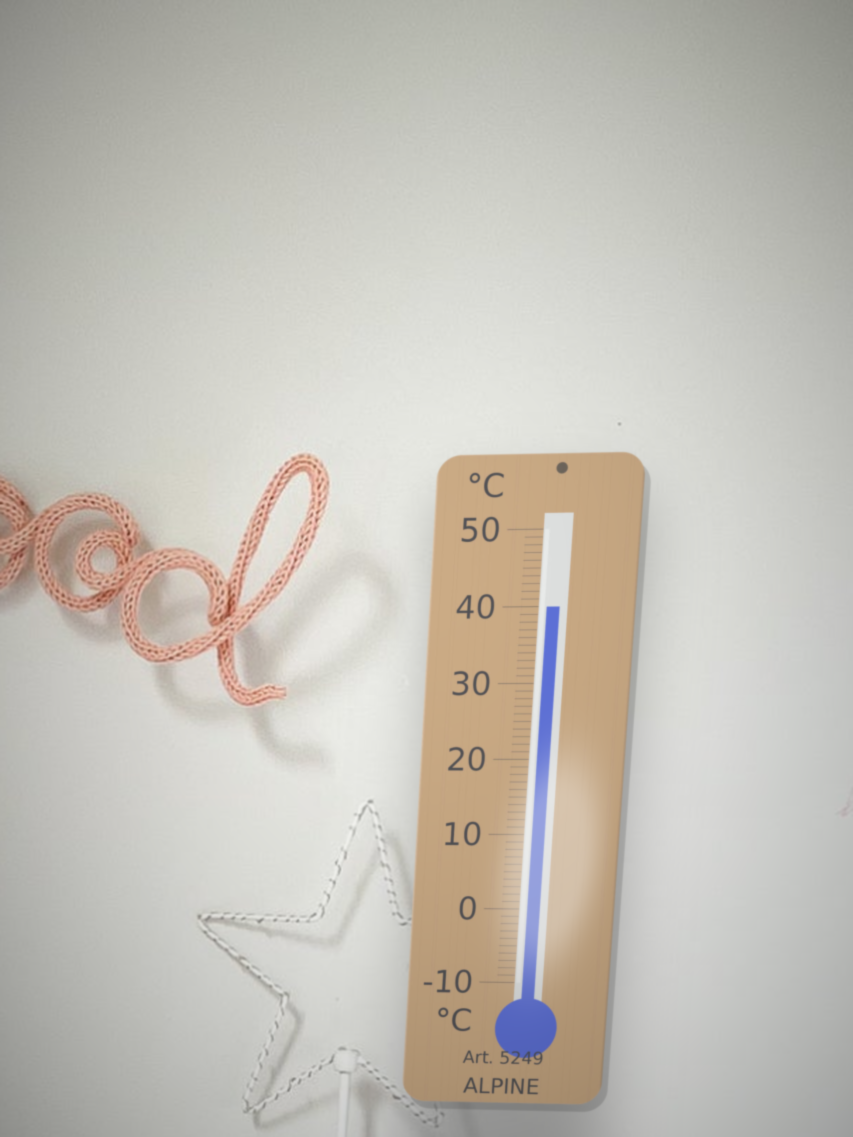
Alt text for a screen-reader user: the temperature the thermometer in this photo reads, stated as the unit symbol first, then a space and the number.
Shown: °C 40
